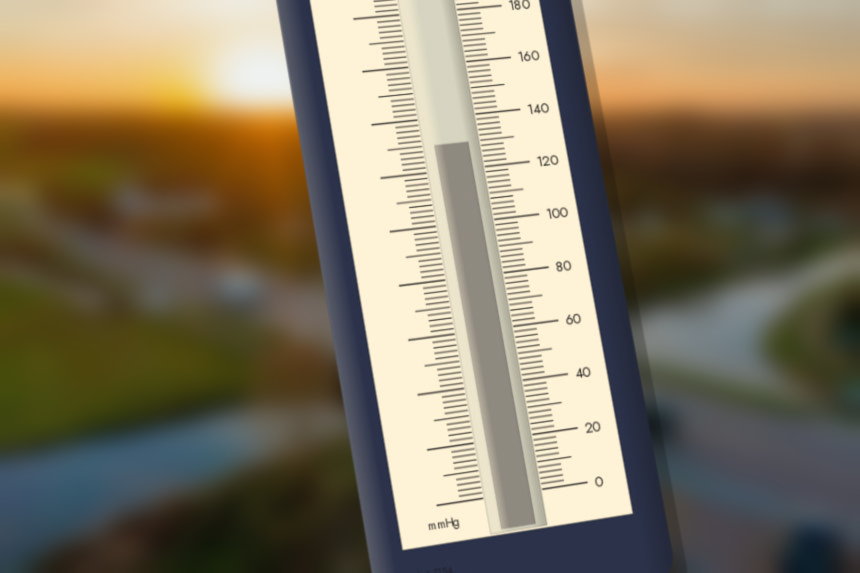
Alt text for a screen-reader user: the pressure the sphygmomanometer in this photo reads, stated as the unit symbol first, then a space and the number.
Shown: mmHg 130
